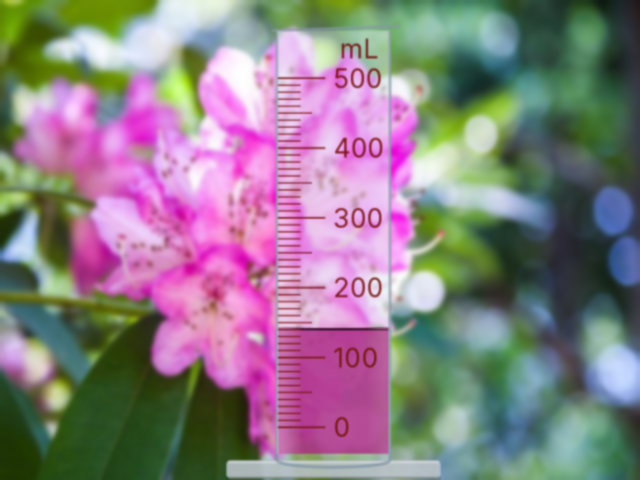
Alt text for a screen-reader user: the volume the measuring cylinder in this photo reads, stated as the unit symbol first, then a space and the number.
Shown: mL 140
